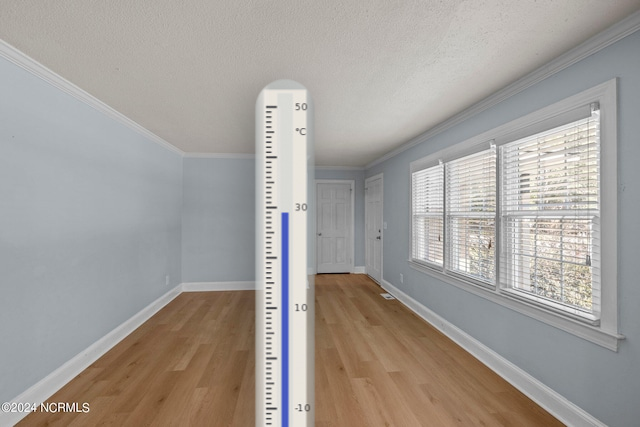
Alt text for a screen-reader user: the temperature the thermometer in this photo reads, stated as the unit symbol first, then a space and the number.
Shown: °C 29
